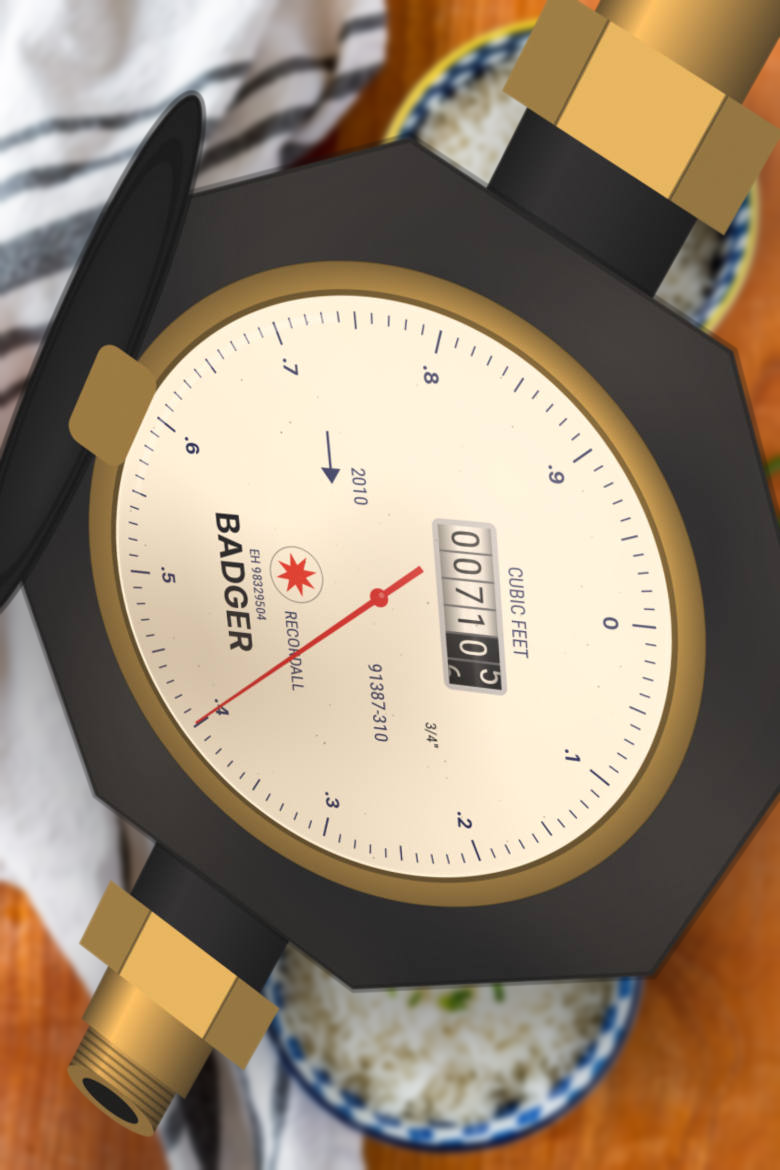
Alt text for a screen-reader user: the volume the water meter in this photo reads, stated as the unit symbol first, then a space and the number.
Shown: ft³ 7105.40
